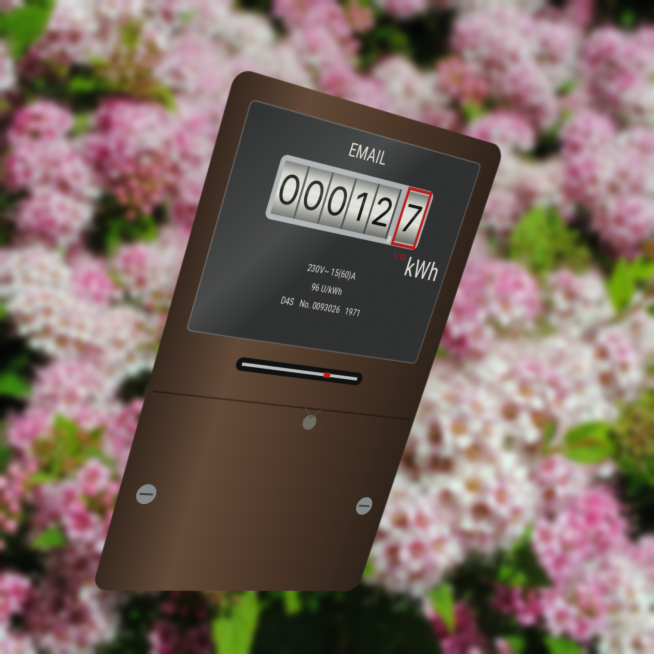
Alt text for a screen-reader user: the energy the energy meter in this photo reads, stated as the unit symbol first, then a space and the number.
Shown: kWh 12.7
